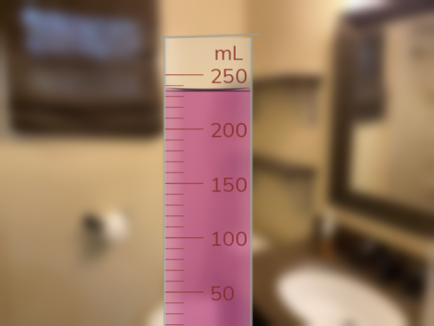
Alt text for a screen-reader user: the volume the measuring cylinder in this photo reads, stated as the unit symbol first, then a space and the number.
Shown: mL 235
